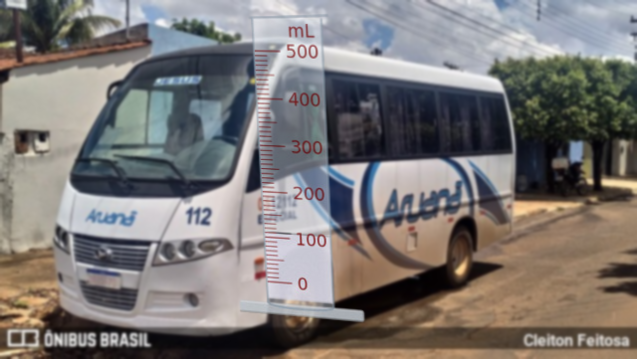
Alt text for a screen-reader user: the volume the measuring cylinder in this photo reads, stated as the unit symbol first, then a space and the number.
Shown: mL 110
